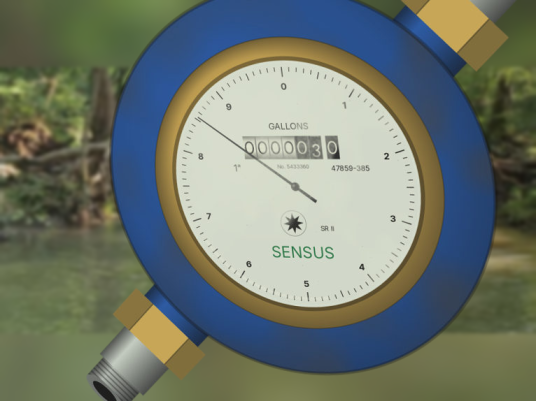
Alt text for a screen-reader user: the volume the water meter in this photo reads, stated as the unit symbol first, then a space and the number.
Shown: gal 28.5
